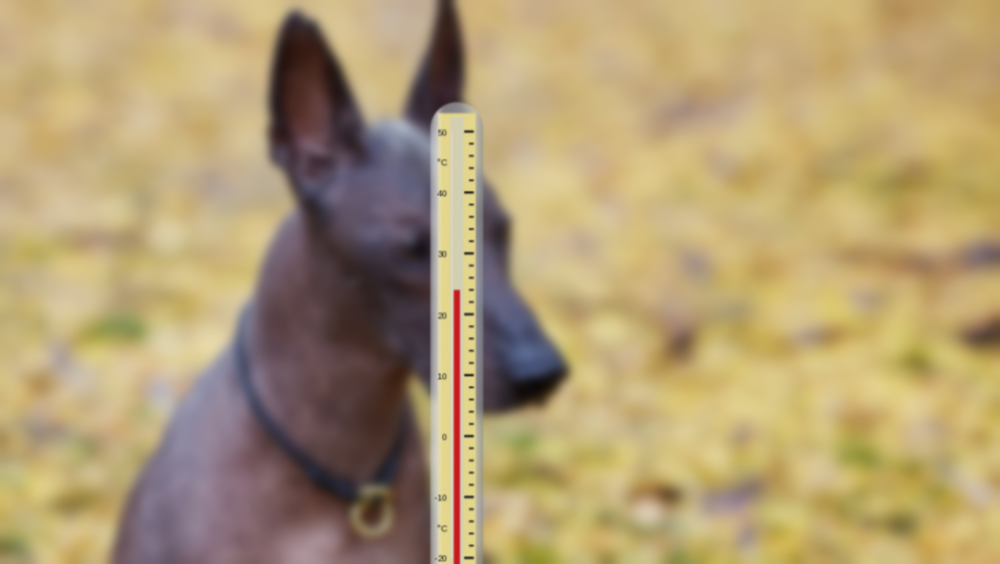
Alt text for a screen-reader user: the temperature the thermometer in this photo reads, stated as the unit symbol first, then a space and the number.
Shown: °C 24
